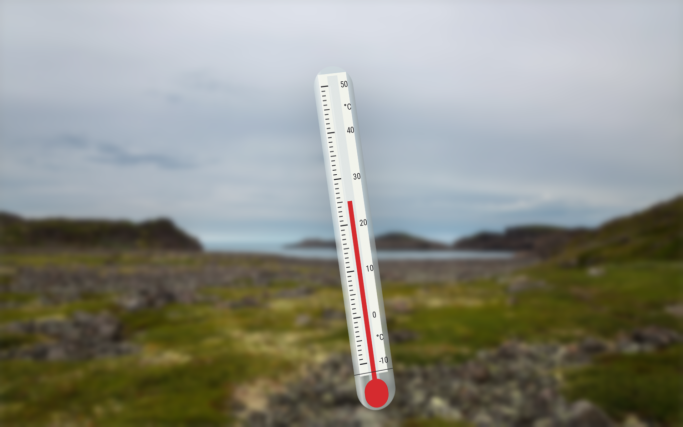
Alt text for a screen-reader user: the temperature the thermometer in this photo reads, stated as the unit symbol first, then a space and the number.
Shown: °C 25
